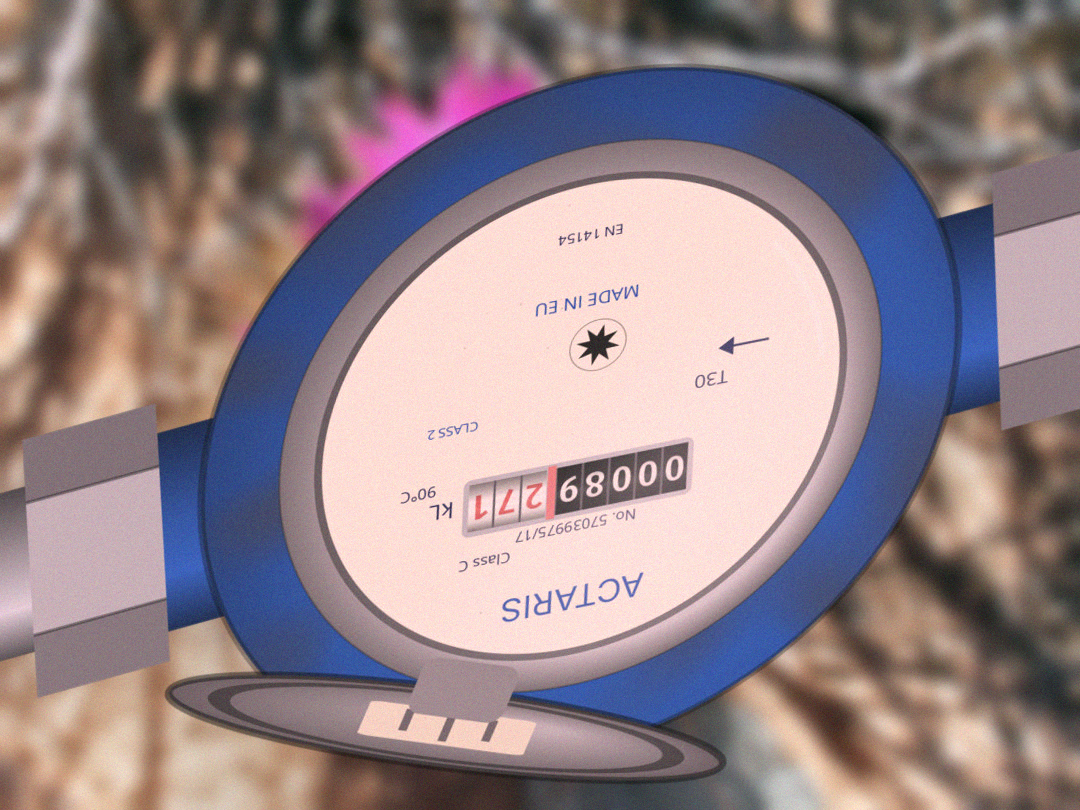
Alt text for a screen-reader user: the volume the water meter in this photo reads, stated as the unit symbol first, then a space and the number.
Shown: kL 89.271
